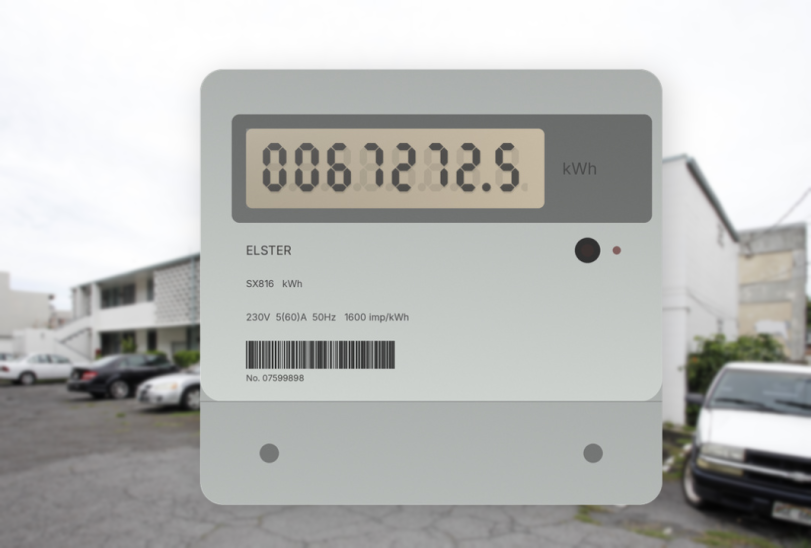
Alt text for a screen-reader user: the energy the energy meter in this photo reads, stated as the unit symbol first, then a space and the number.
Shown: kWh 67272.5
